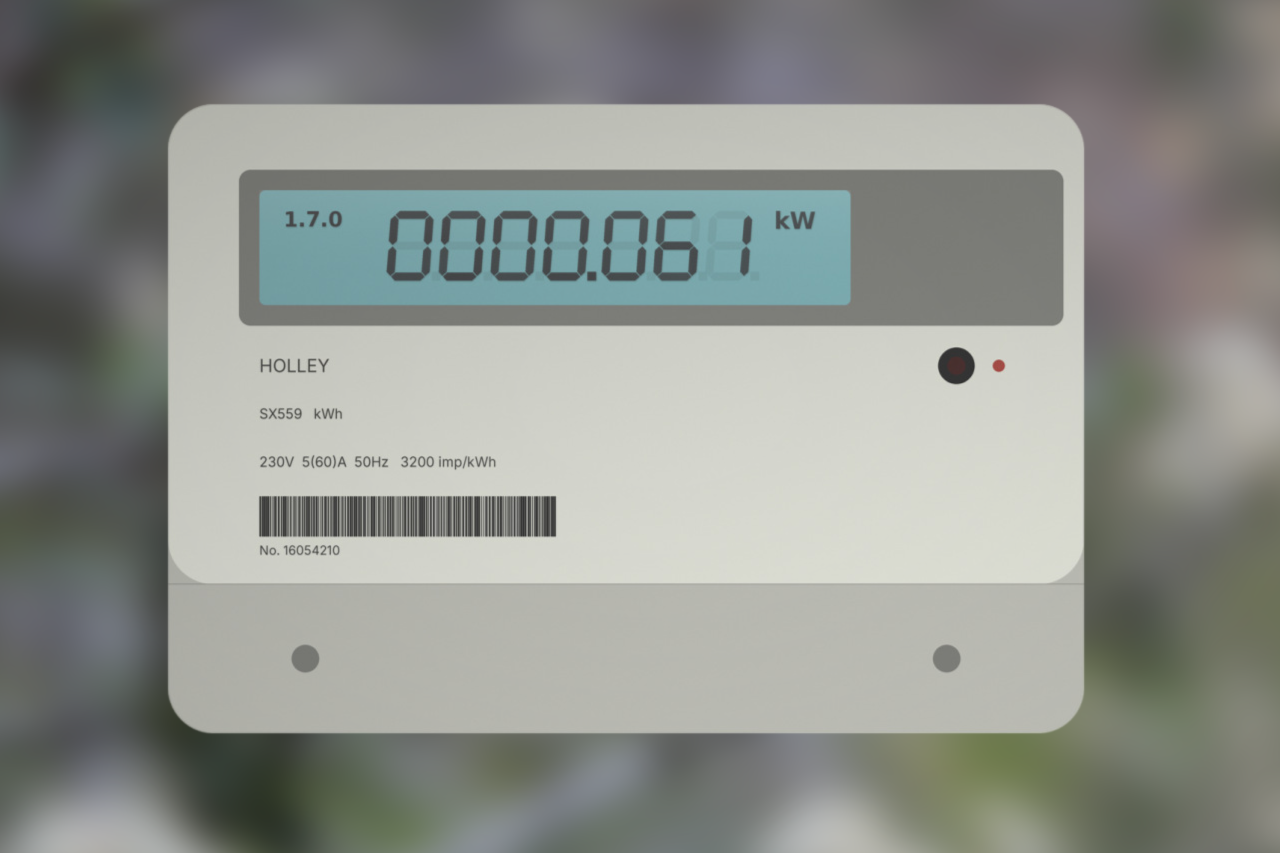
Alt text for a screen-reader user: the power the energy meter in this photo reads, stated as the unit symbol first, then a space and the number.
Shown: kW 0.061
